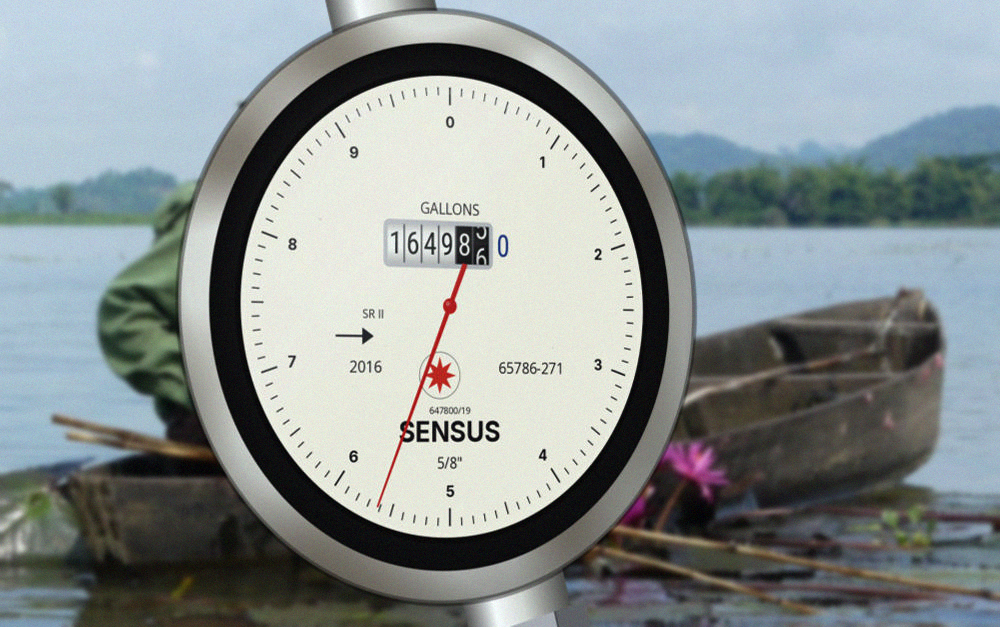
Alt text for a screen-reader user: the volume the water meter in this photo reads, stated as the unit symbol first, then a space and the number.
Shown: gal 1649855.6
